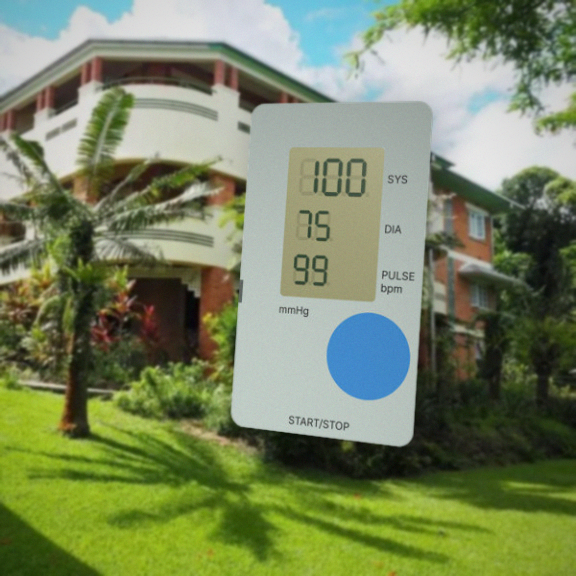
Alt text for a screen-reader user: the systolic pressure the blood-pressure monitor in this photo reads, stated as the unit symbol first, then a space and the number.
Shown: mmHg 100
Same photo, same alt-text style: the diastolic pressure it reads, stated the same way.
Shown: mmHg 75
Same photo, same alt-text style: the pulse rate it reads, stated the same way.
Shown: bpm 99
